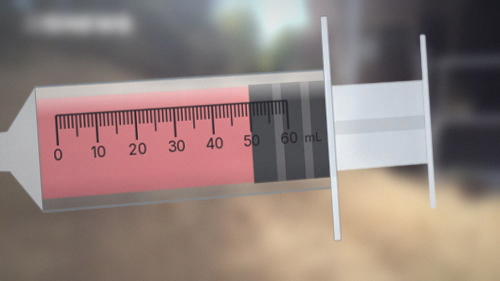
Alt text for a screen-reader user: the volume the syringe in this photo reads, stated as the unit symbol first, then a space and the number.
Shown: mL 50
